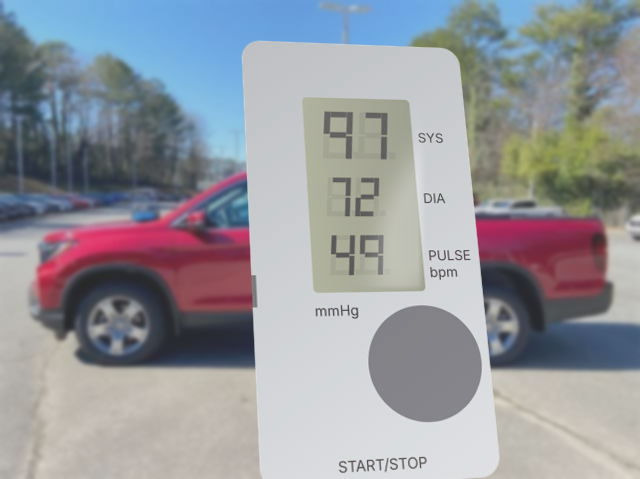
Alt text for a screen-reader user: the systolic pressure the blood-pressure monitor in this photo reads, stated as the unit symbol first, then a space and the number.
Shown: mmHg 97
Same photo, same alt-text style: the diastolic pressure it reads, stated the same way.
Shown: mmHg 72
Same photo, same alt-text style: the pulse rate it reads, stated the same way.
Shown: bpm 49
